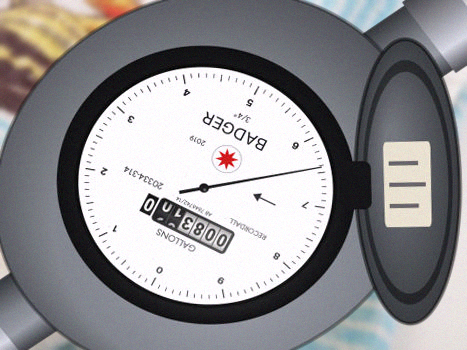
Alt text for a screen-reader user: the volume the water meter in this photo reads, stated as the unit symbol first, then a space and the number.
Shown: gal 83096.4
